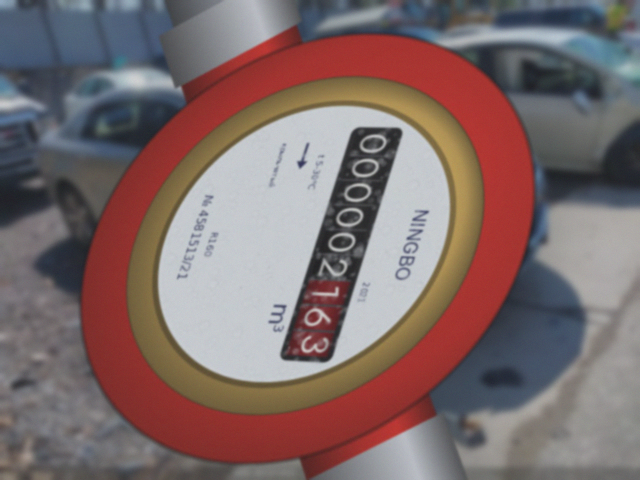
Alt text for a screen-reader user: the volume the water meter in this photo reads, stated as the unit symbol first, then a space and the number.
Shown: m³ 2.163
